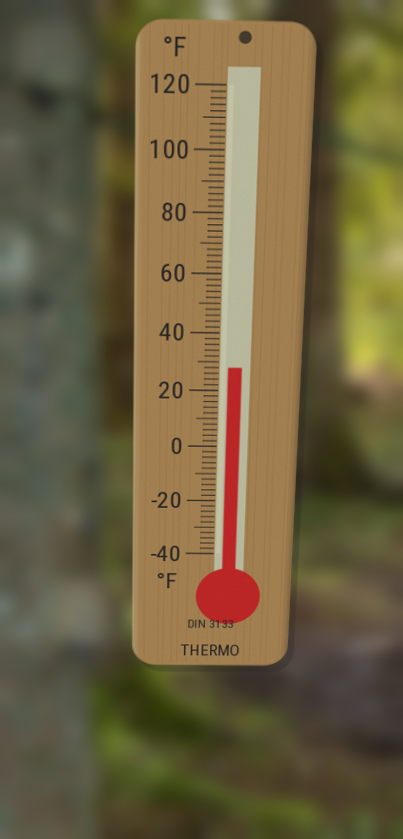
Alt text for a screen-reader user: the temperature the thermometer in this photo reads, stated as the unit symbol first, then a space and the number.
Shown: °F 28
